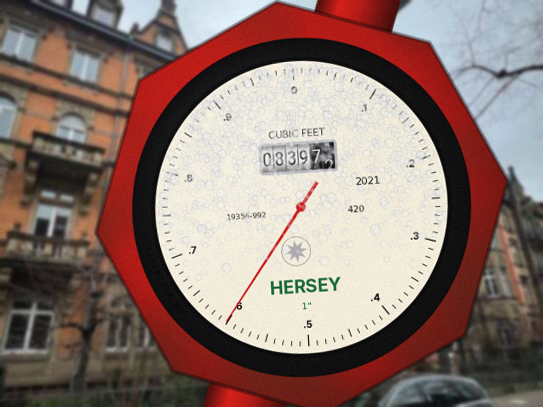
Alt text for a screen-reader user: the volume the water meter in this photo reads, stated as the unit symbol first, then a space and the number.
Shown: ft³ 83971.60
